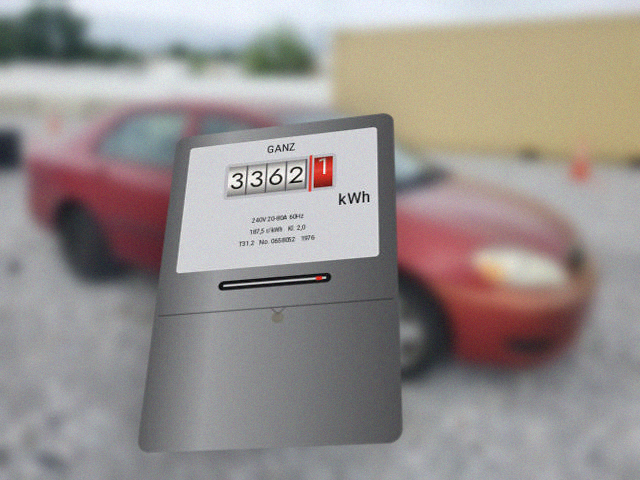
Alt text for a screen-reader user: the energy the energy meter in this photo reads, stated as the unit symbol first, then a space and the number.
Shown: kWh 3362.1
